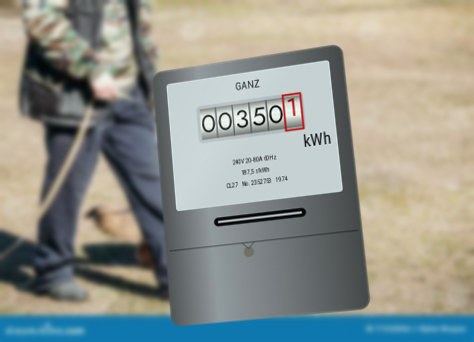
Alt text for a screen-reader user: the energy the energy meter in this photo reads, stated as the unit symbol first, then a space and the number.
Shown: kWh 350.1
